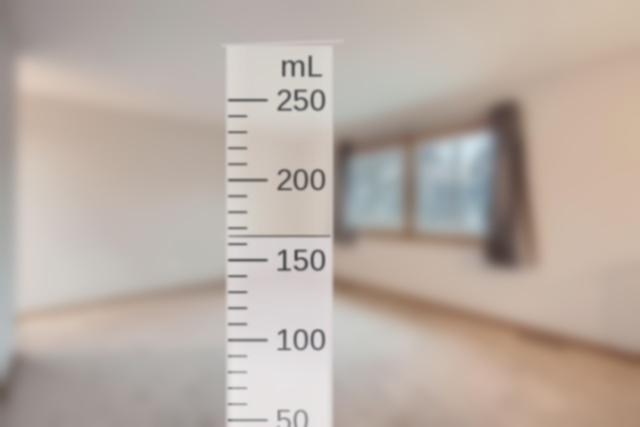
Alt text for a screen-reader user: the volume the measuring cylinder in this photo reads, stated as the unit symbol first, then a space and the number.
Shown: mL 165
